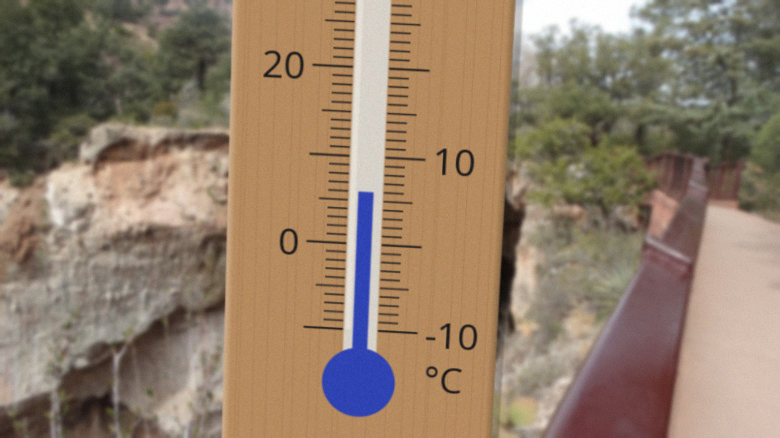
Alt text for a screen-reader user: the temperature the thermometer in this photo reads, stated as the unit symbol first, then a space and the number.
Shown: °C 6
